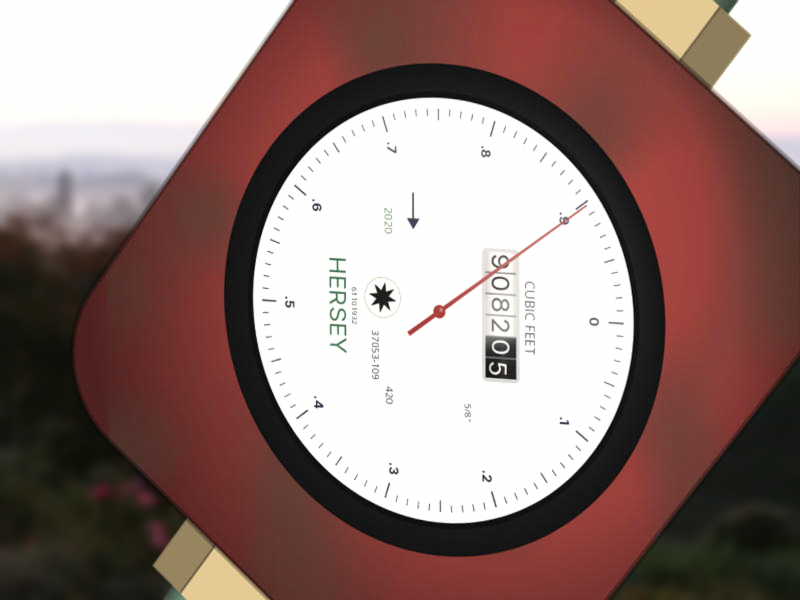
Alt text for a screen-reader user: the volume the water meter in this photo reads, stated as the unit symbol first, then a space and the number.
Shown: ft³ 908204.90
